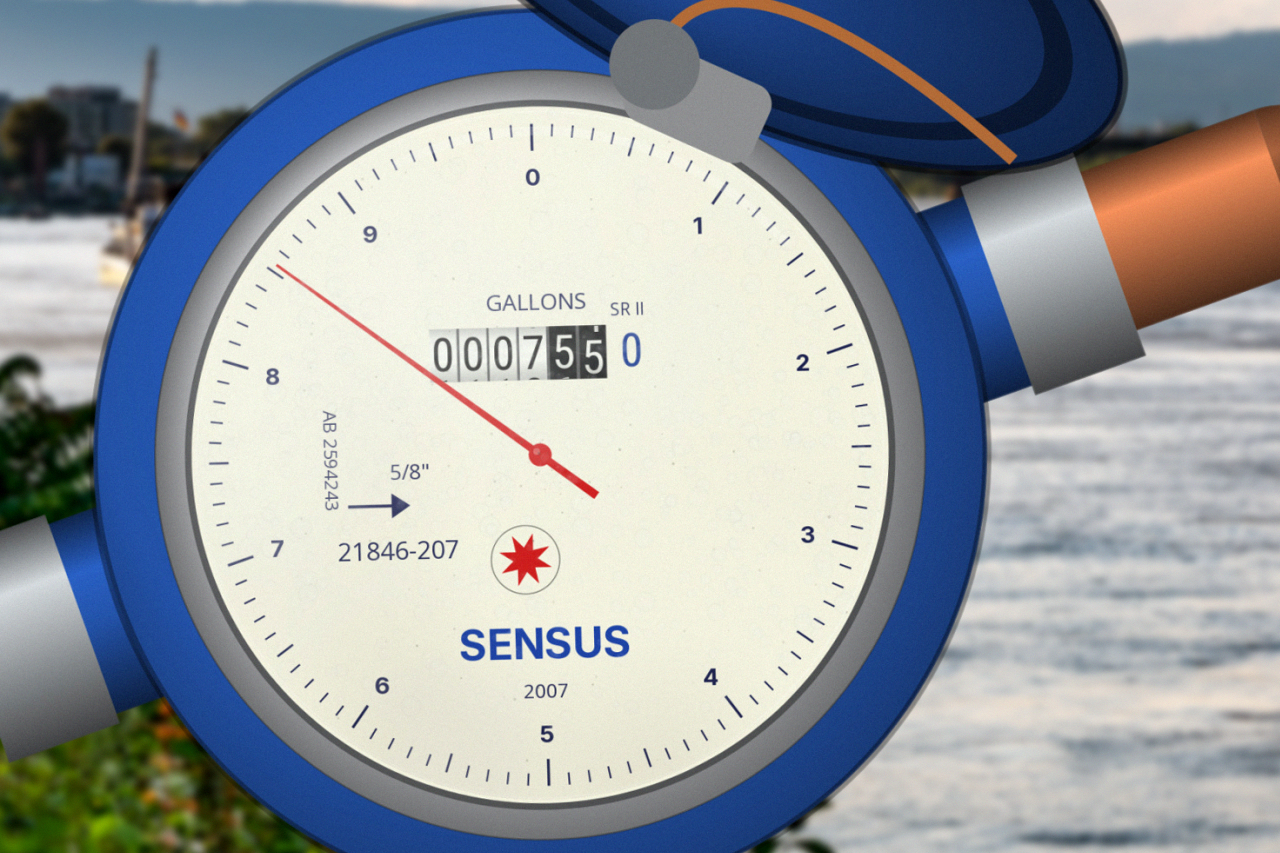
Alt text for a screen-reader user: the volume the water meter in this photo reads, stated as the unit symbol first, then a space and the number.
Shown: gal 7548.5
